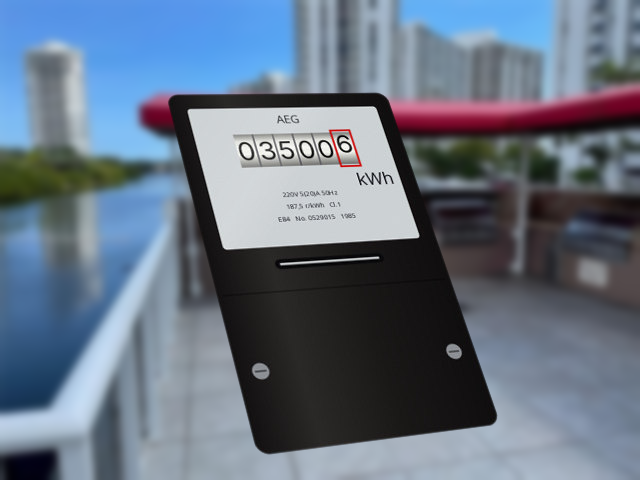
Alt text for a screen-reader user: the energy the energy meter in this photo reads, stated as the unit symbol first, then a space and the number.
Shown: kWh 3500.6
